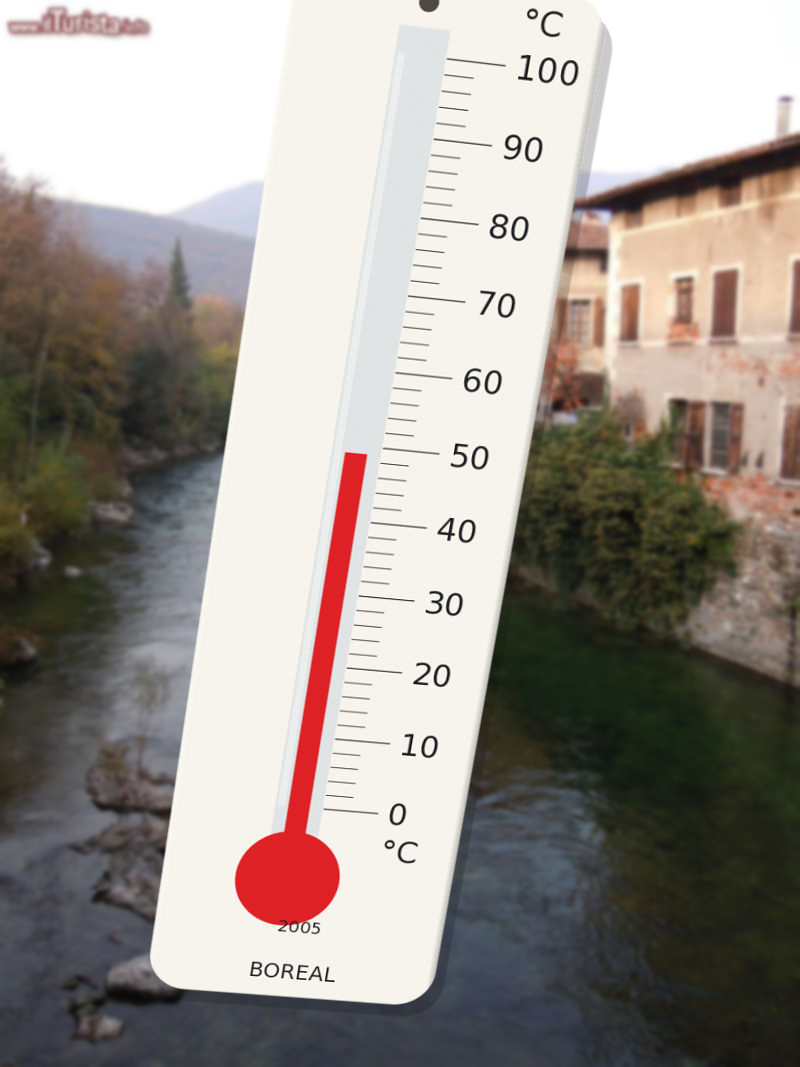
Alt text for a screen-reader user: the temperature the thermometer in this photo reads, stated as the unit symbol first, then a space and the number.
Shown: °C 49
